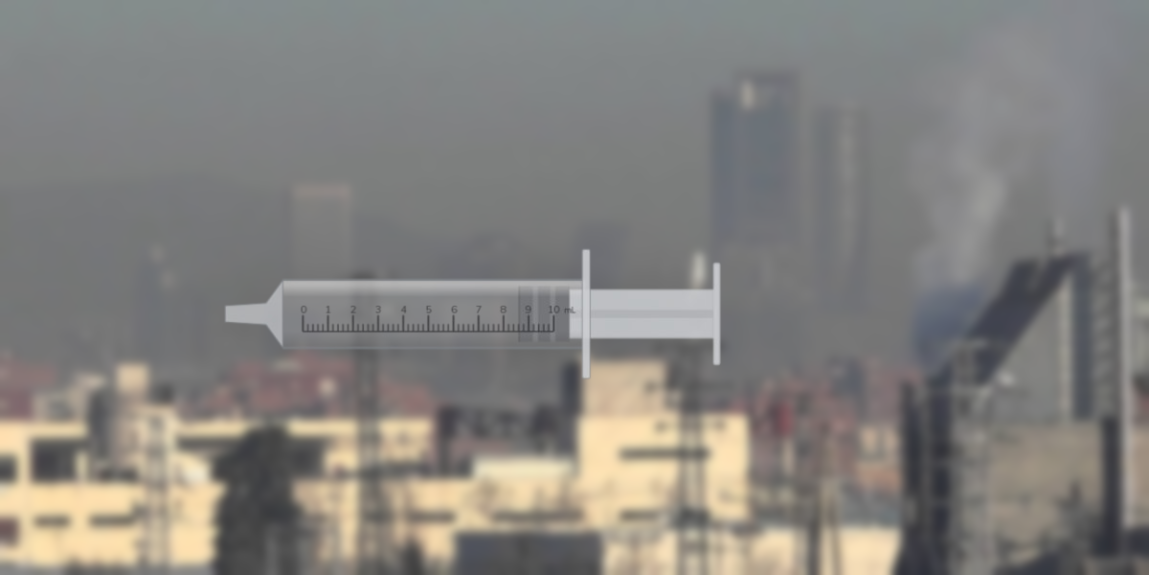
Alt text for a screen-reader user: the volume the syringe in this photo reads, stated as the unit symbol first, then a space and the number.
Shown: mL 8.6
